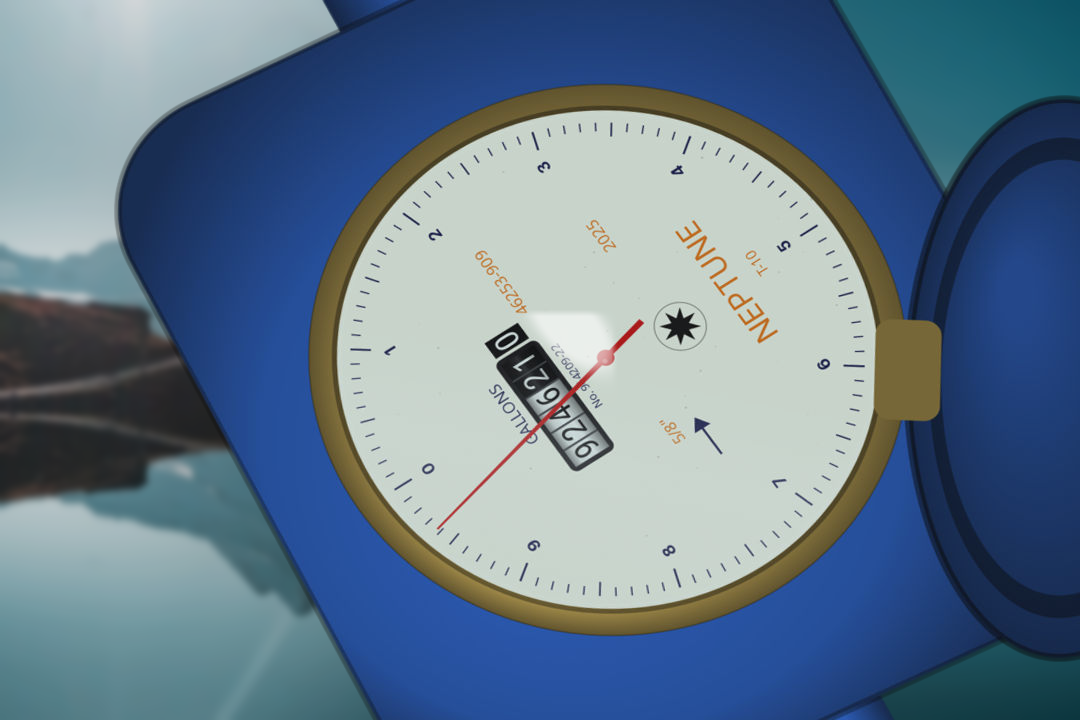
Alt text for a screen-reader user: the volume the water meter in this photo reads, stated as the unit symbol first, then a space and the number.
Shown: gal 9246209.6
